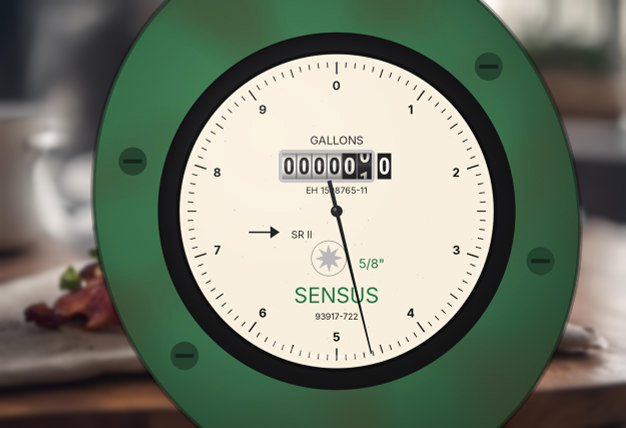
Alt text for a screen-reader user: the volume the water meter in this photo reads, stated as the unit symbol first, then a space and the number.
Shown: gal 4.6
